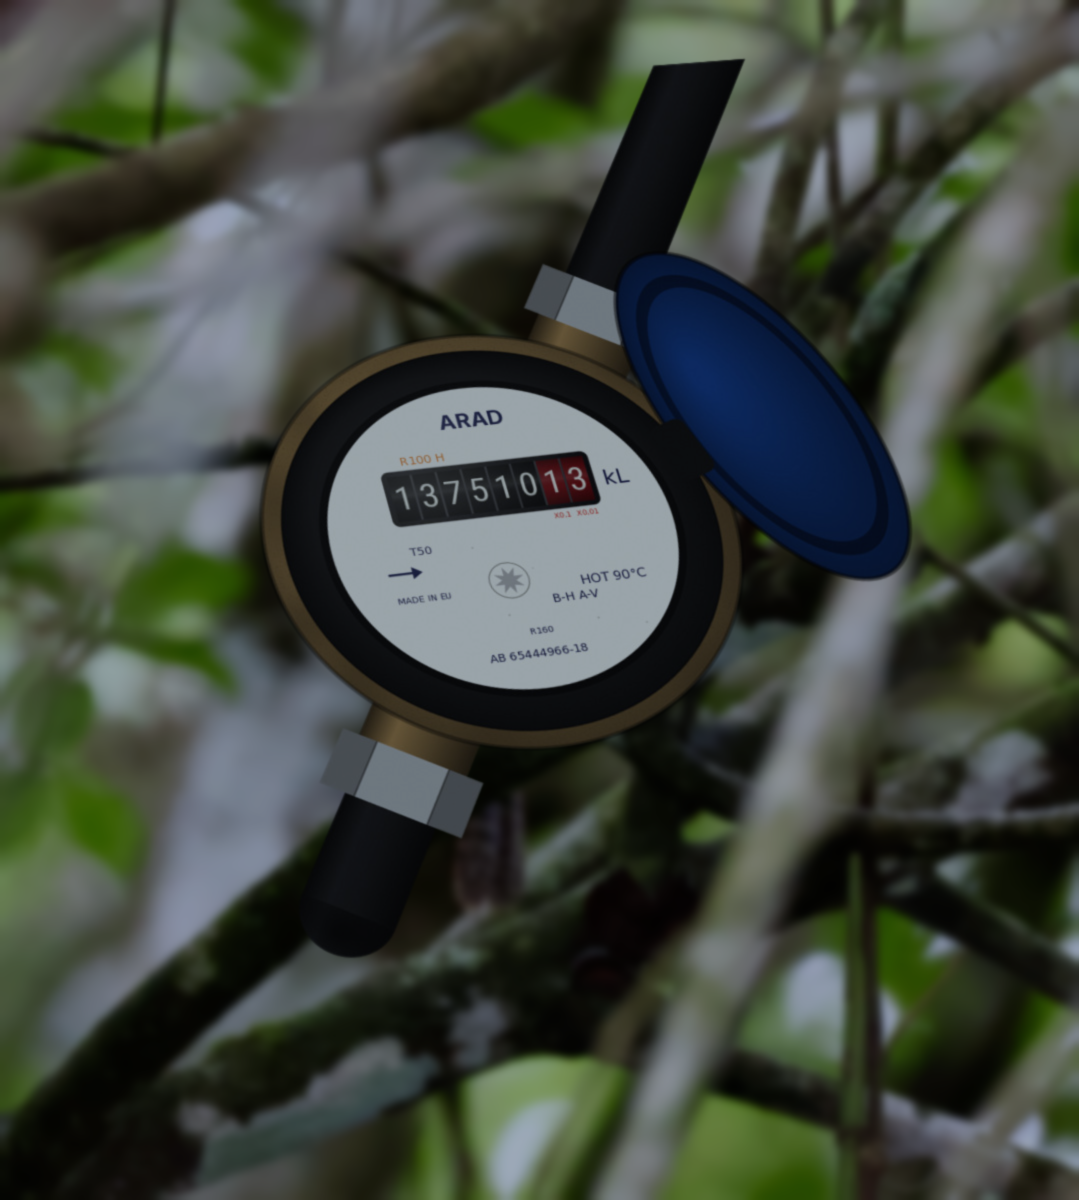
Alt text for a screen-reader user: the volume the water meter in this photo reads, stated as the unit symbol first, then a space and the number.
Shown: kL 137510.13
